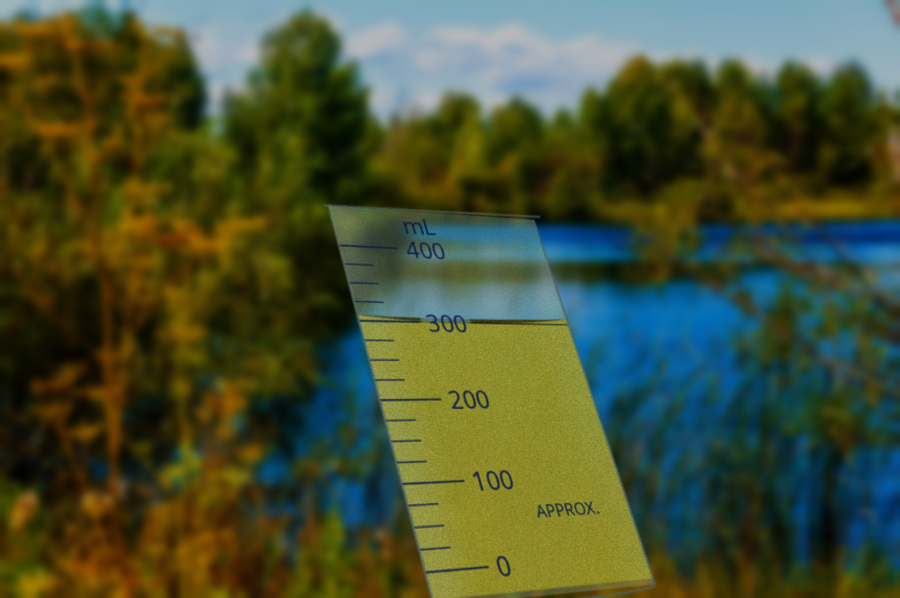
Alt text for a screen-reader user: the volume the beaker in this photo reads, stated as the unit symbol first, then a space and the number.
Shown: mL 300
